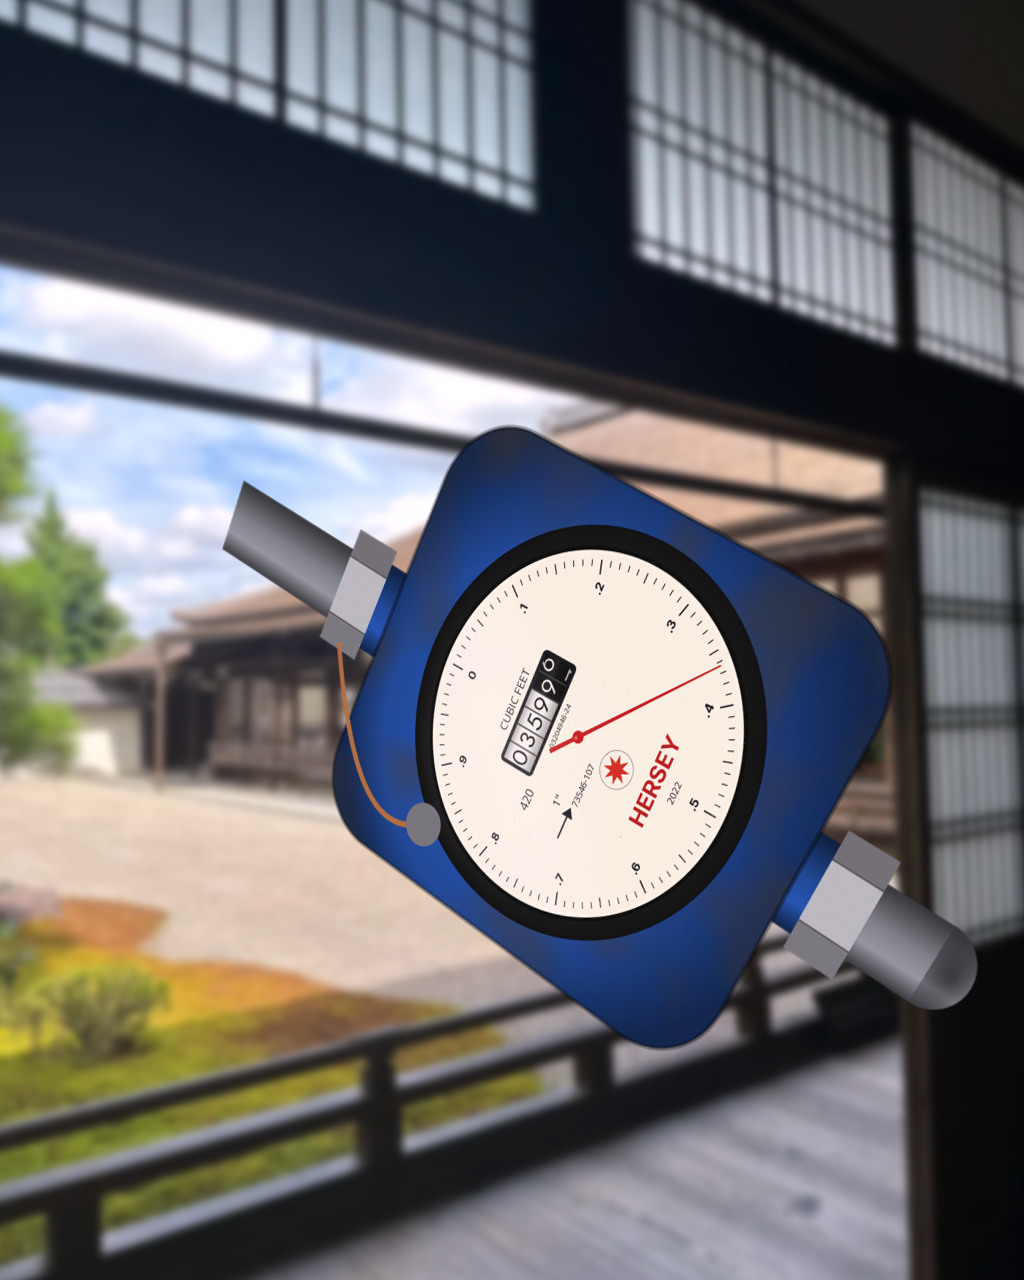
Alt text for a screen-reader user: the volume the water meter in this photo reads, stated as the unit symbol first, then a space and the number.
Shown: ft³ 35996.36
